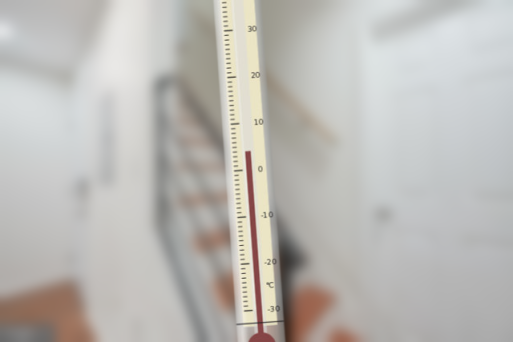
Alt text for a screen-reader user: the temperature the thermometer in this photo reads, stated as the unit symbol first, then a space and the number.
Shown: °C 4
